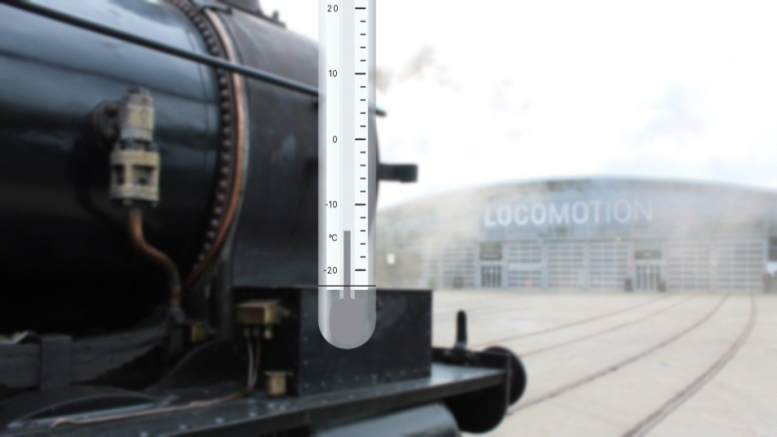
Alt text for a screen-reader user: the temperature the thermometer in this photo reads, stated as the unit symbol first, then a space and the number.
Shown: °C -14
